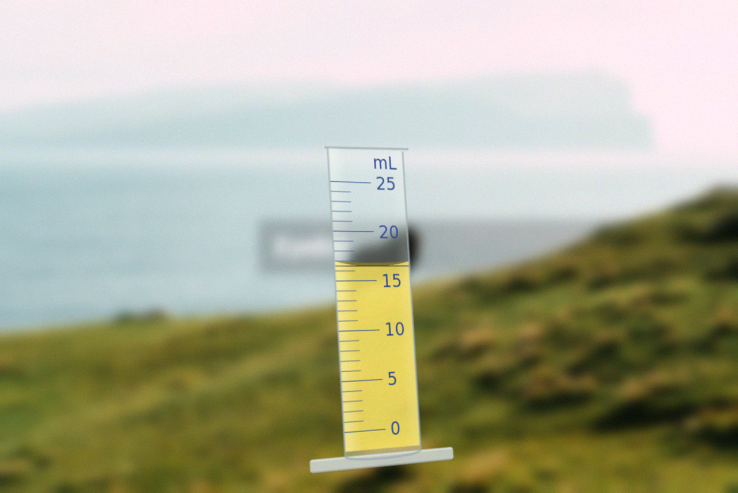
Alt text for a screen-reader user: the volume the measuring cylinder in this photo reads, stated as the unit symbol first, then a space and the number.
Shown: mL 16.5
